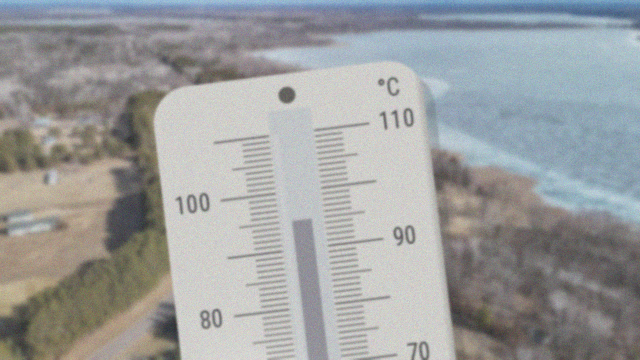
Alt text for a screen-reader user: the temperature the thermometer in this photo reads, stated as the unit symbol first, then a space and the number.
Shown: °C 95
